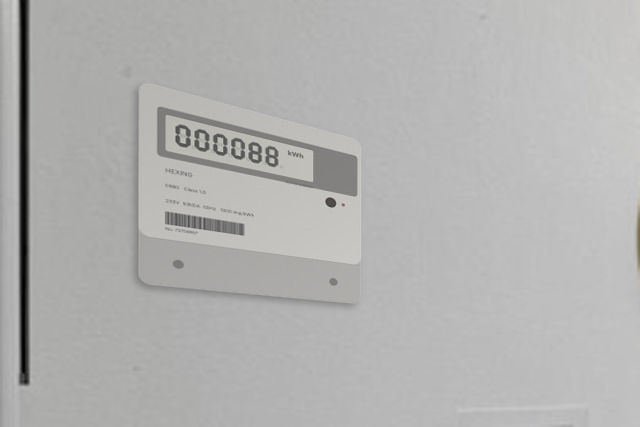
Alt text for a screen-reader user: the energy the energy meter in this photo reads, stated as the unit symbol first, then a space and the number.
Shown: kWh 88
